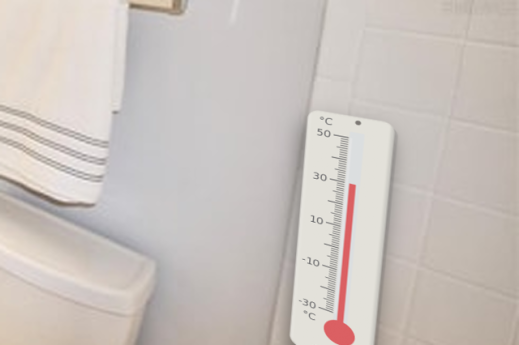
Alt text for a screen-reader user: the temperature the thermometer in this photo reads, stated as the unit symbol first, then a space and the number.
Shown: °C 30
